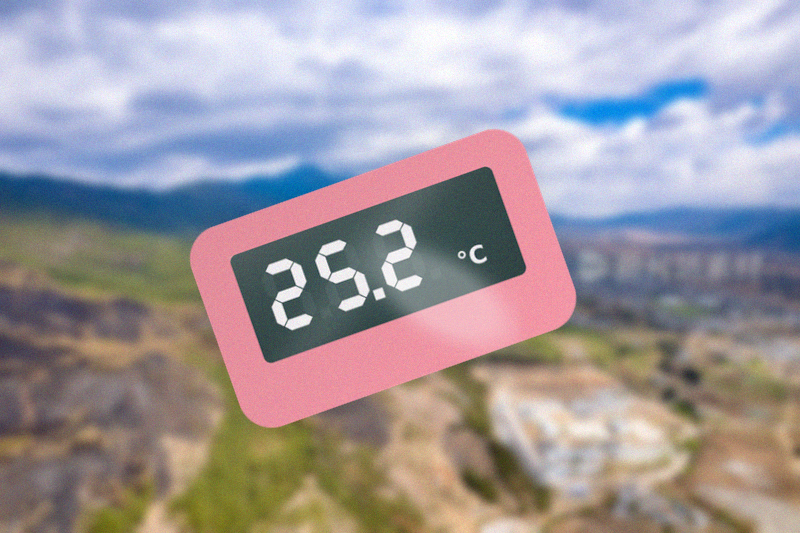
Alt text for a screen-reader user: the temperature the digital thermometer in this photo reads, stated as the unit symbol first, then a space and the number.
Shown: °C 25.2
